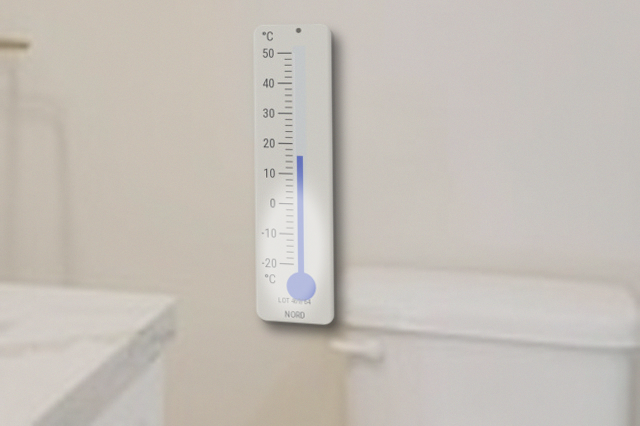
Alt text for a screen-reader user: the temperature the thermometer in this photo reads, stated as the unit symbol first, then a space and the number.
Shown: °C 16
